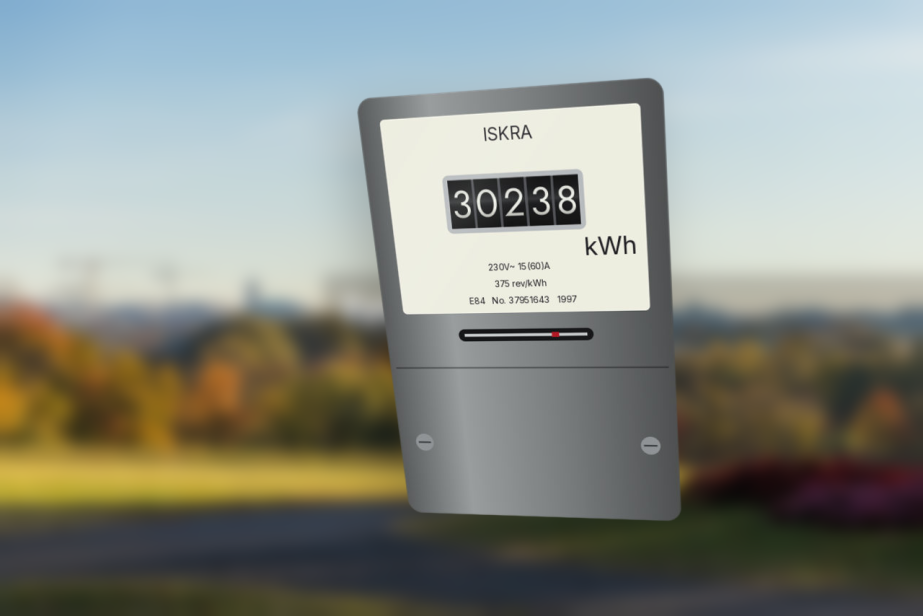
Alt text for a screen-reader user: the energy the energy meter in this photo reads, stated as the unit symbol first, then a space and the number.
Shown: kWh 30238
